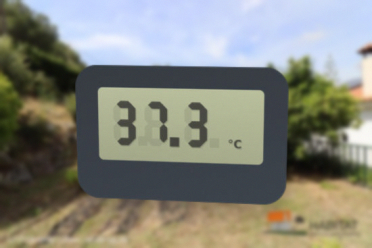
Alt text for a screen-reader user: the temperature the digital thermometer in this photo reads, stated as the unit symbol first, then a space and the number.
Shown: °C 37.3
